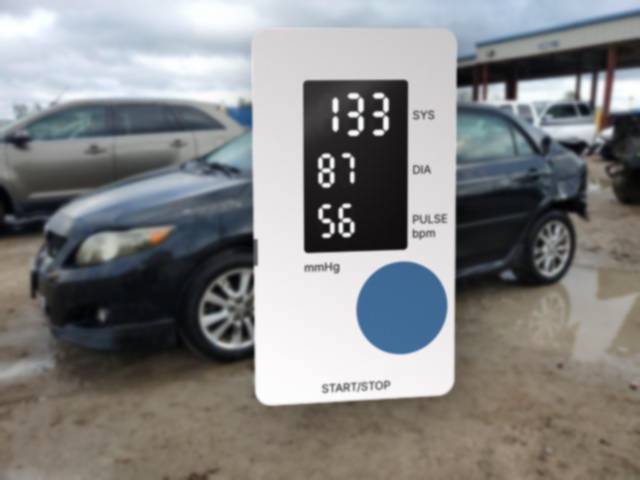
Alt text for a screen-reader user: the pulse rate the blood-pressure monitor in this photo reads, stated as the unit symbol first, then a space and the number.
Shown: bpm 56
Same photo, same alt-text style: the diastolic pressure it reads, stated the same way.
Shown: mmHg 87
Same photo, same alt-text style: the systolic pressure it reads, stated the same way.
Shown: mmHg 133
